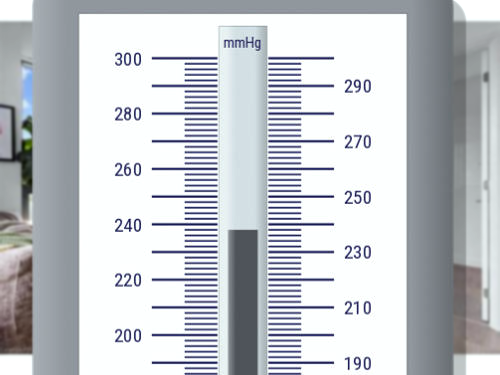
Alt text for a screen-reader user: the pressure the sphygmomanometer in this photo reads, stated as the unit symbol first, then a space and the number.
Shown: mmHg 238
